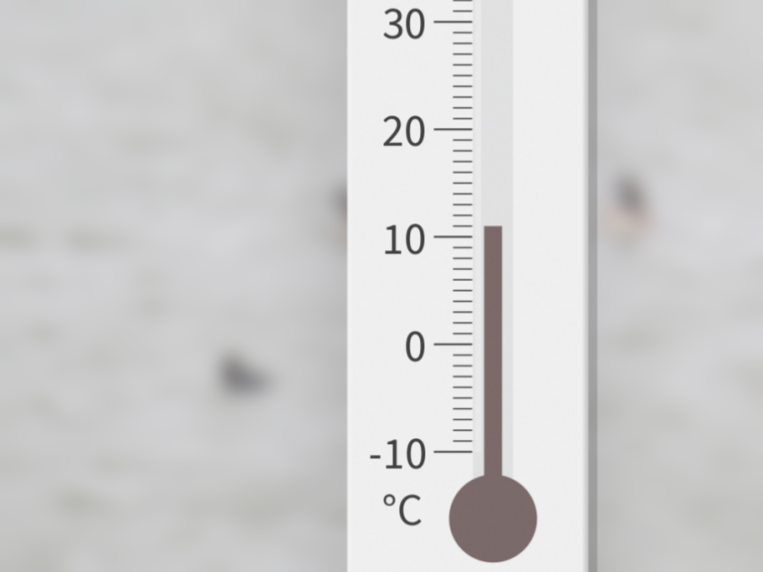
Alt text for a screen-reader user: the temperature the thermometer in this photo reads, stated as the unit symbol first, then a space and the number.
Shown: °C 11
